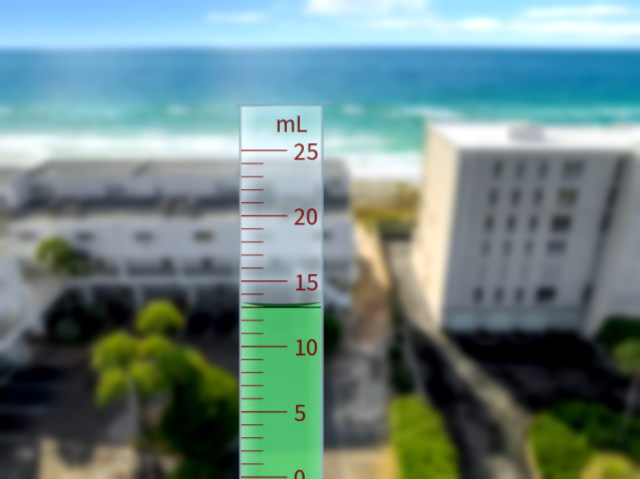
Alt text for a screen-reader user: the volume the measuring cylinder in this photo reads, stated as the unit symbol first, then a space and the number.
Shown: mL 13
